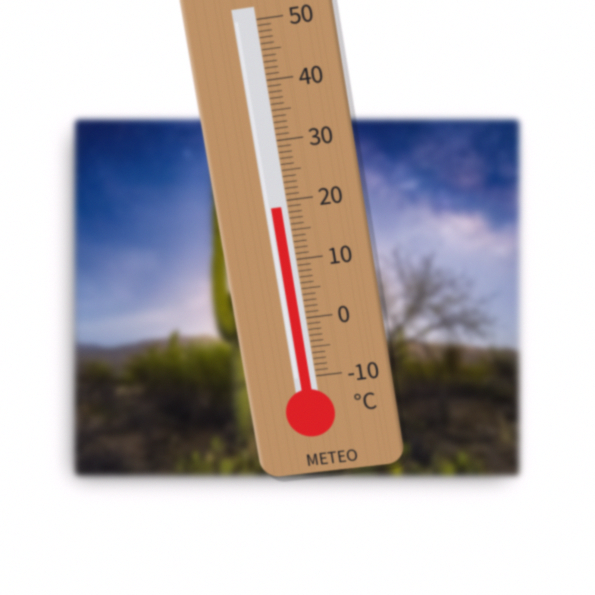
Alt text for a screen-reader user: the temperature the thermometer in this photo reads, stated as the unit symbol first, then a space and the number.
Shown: °C 19
